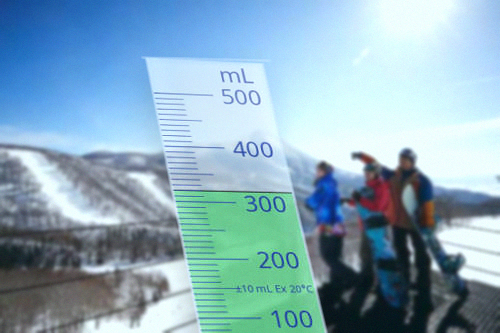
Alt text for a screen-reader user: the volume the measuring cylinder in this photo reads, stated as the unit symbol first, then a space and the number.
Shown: mL 320
